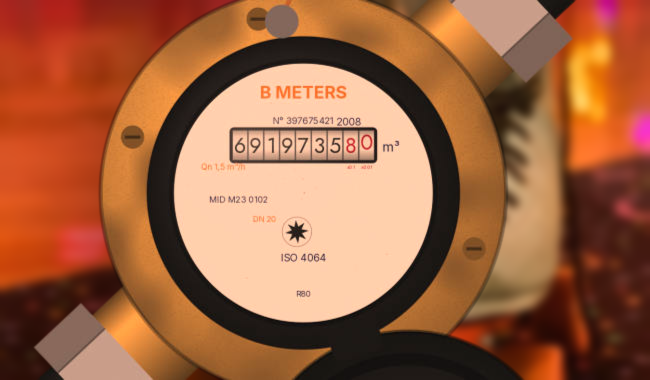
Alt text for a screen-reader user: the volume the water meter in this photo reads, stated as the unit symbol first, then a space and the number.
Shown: m³ 6919735.80
